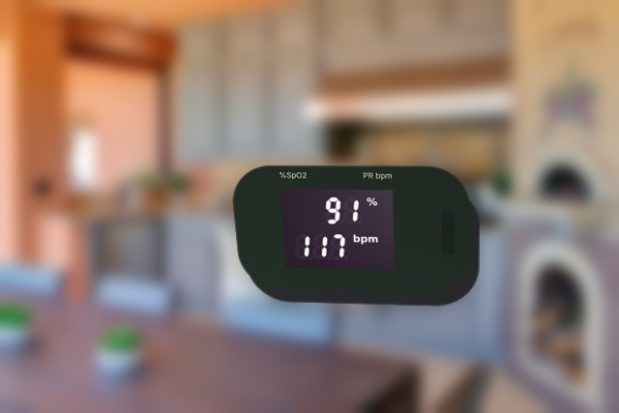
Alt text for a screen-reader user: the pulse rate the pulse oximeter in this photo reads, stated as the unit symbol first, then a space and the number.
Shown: bpm 117
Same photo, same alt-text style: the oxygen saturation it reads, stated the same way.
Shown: % 91
